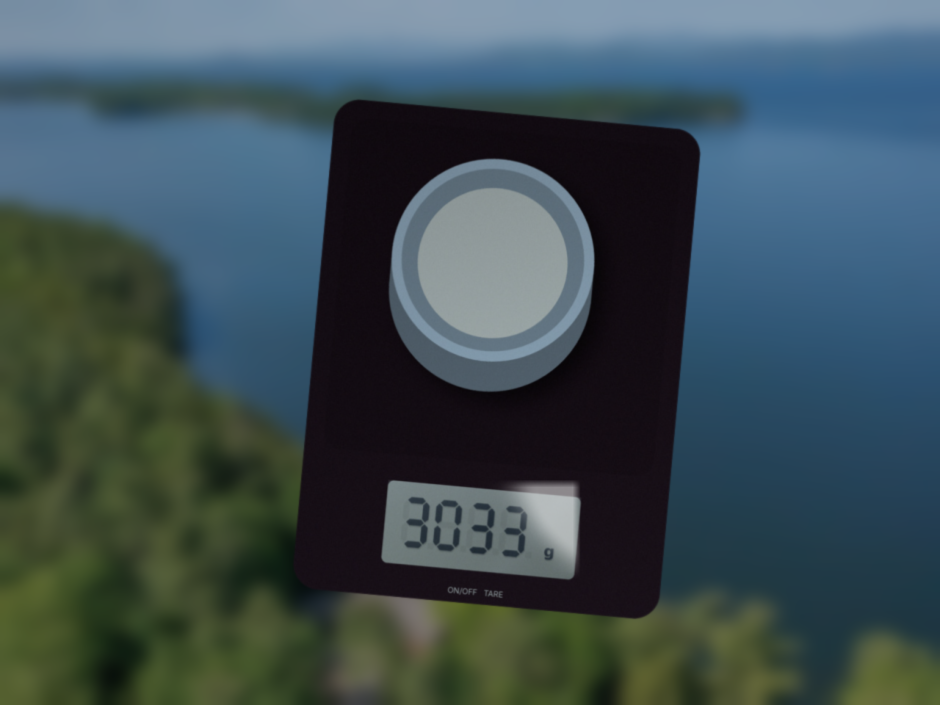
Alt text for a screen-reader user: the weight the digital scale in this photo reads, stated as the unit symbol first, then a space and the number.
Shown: g 3033
